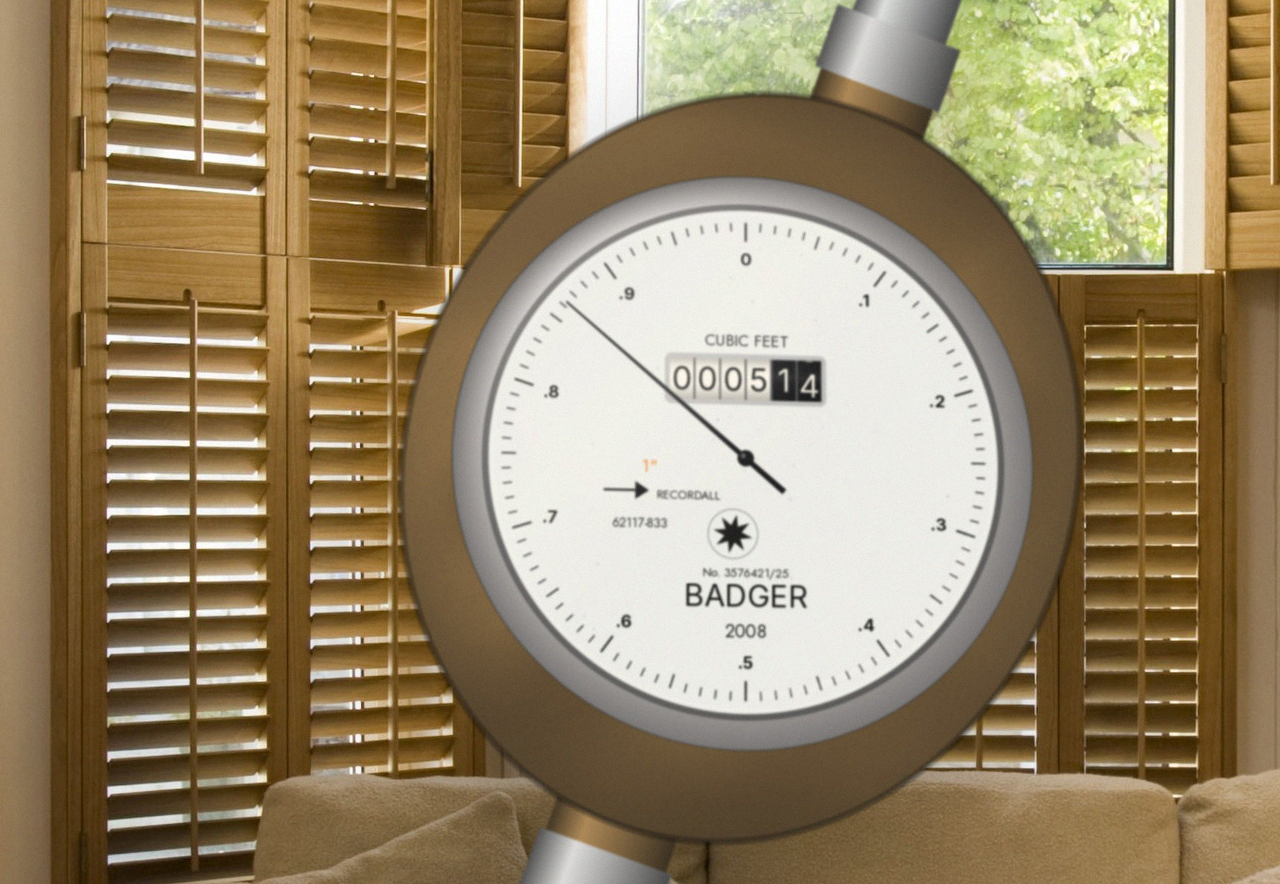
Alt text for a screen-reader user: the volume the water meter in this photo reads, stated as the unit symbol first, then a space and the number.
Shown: ft³ 513.86
